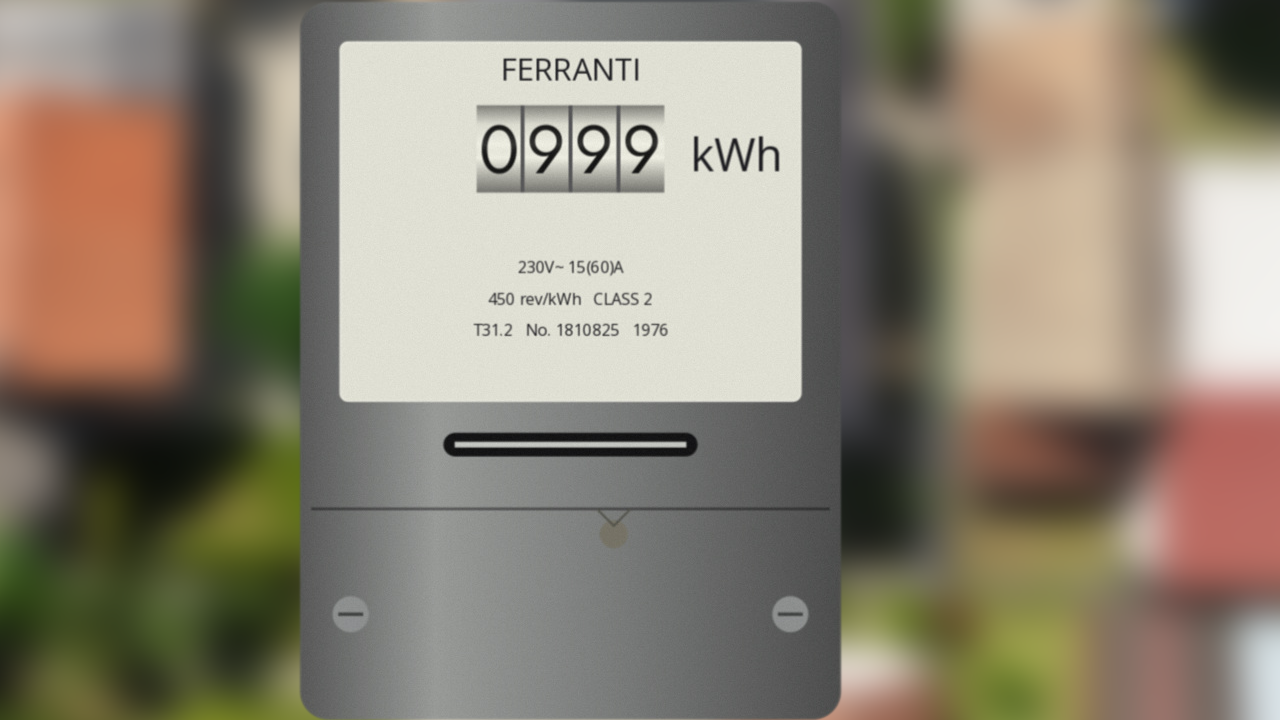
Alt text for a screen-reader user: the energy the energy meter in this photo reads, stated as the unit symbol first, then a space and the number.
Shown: kWh 999
